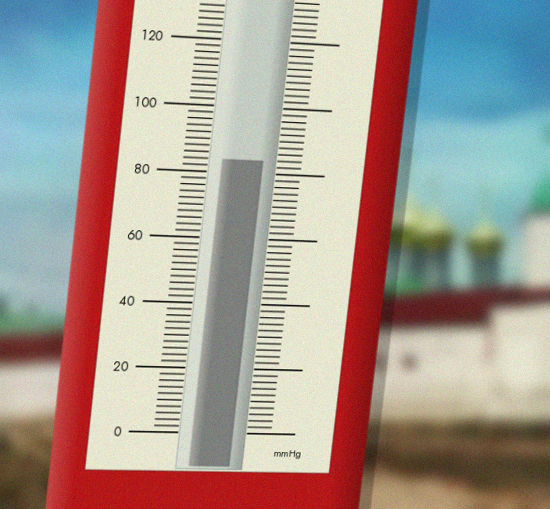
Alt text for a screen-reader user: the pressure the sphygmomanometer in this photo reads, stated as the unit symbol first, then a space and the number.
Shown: mmHg 84
